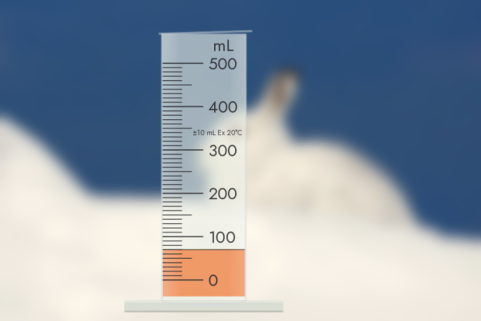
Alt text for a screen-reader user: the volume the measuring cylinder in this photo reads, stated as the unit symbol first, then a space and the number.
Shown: mL 70
